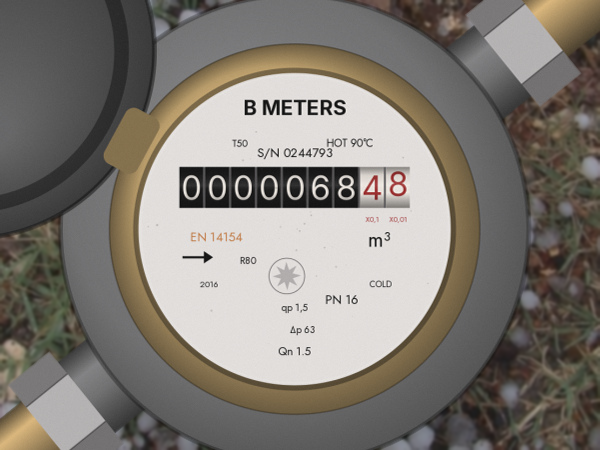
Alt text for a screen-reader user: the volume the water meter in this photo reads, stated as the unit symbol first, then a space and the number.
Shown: m³ 68.48
